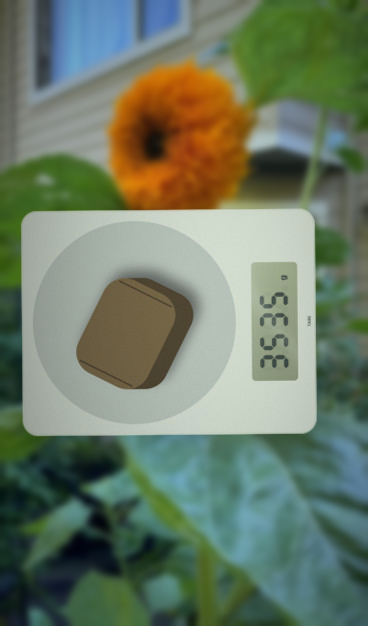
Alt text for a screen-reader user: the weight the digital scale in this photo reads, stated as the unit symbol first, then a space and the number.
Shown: g 3535
